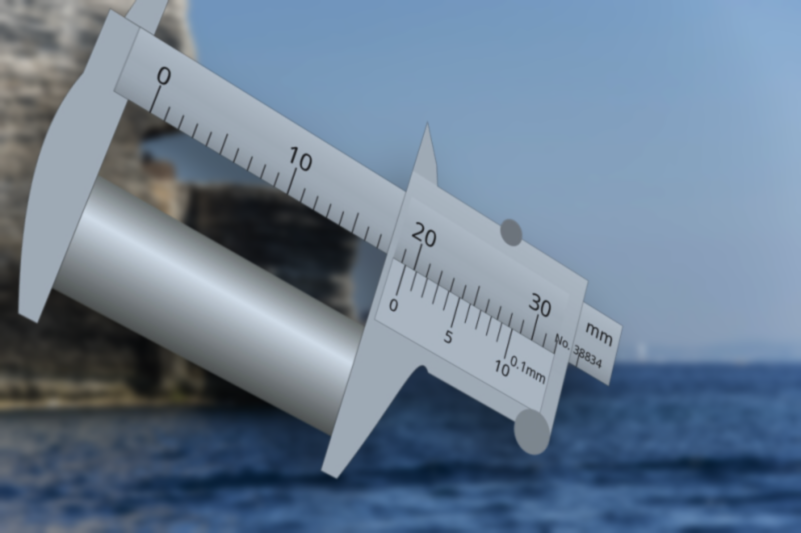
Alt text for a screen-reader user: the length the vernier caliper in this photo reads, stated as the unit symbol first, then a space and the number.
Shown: mm 19.3
